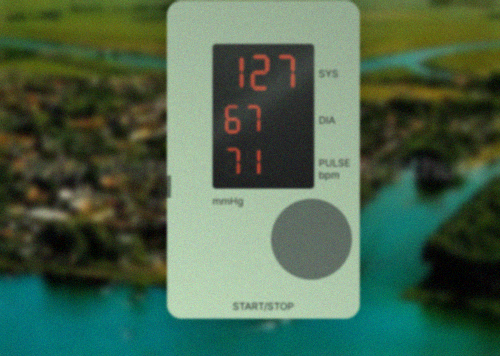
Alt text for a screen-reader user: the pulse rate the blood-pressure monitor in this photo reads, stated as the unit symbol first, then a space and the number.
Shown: bpm 71
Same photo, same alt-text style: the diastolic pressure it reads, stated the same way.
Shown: mmHg 67
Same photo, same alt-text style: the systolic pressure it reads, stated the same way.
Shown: mmHg 127
